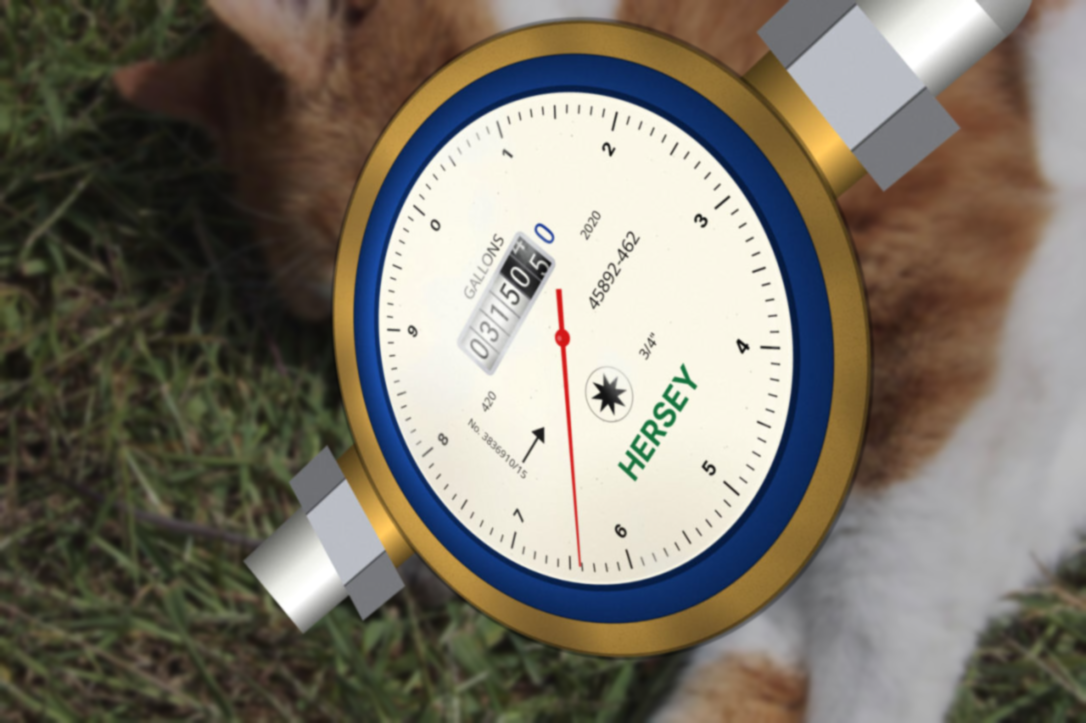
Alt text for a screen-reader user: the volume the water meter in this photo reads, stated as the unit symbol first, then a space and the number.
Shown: gal 315046.4
